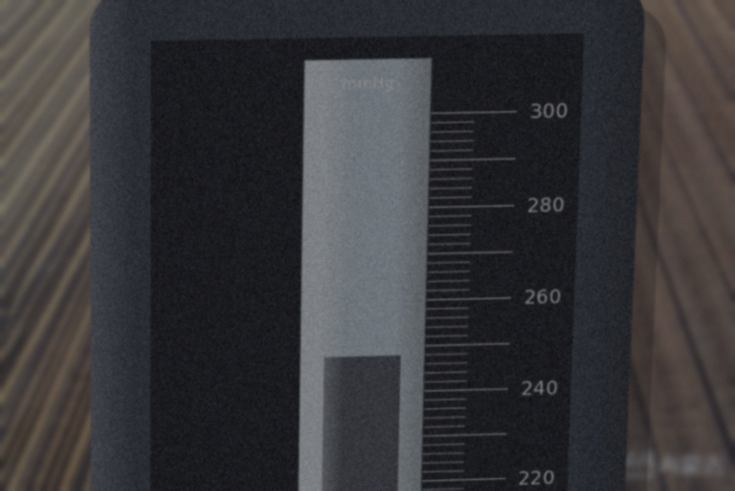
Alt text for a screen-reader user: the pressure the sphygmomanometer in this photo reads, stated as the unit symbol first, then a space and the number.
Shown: mmHg 248
